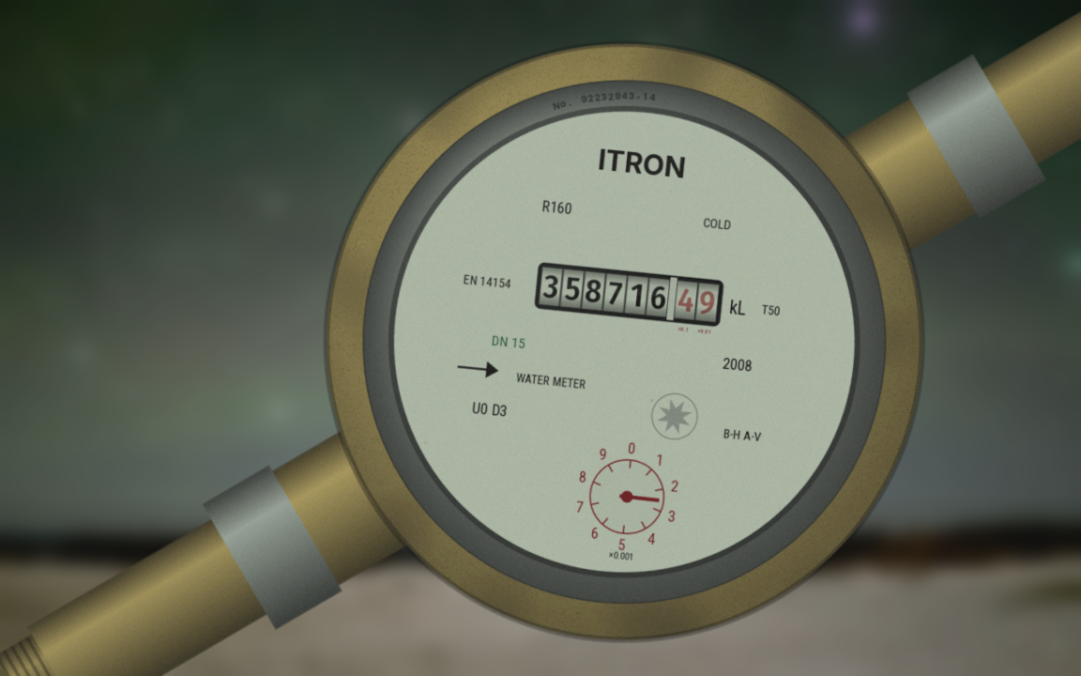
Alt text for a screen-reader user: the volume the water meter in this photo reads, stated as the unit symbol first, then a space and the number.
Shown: kL 358716.492
